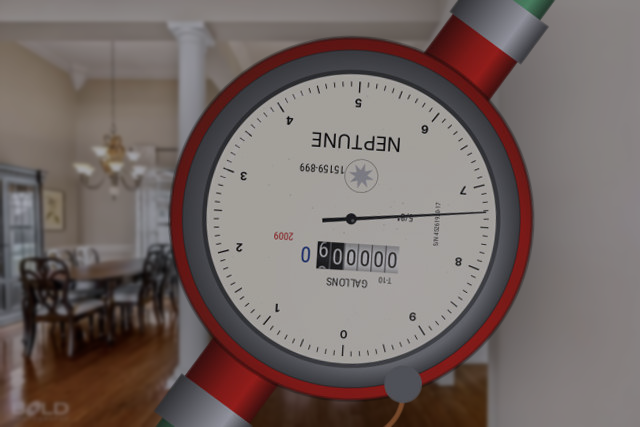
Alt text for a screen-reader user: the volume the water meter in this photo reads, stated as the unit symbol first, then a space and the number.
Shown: gal 87.3
